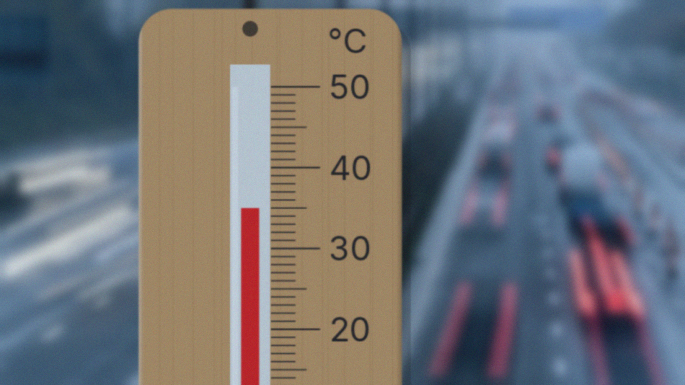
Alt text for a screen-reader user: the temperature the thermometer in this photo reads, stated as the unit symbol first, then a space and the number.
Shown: °C 35
